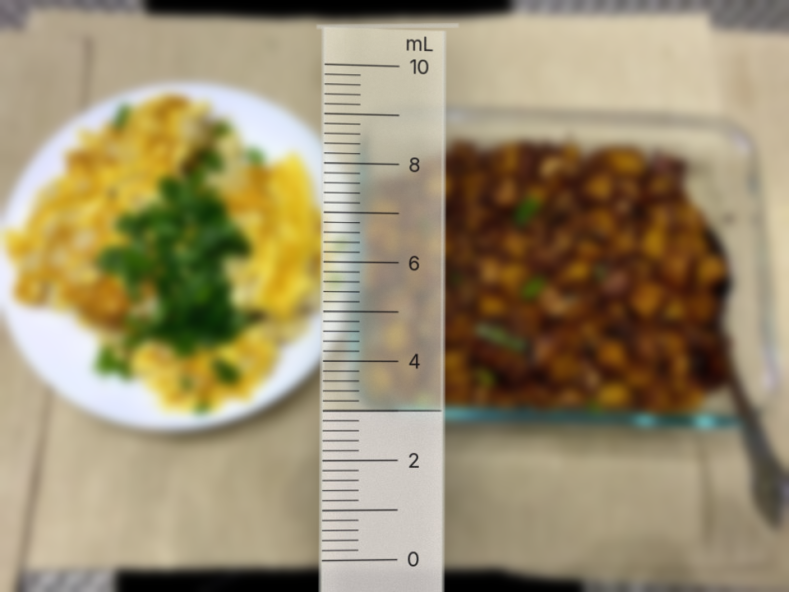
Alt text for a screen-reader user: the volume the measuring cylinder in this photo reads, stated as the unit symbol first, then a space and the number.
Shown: mL 3
